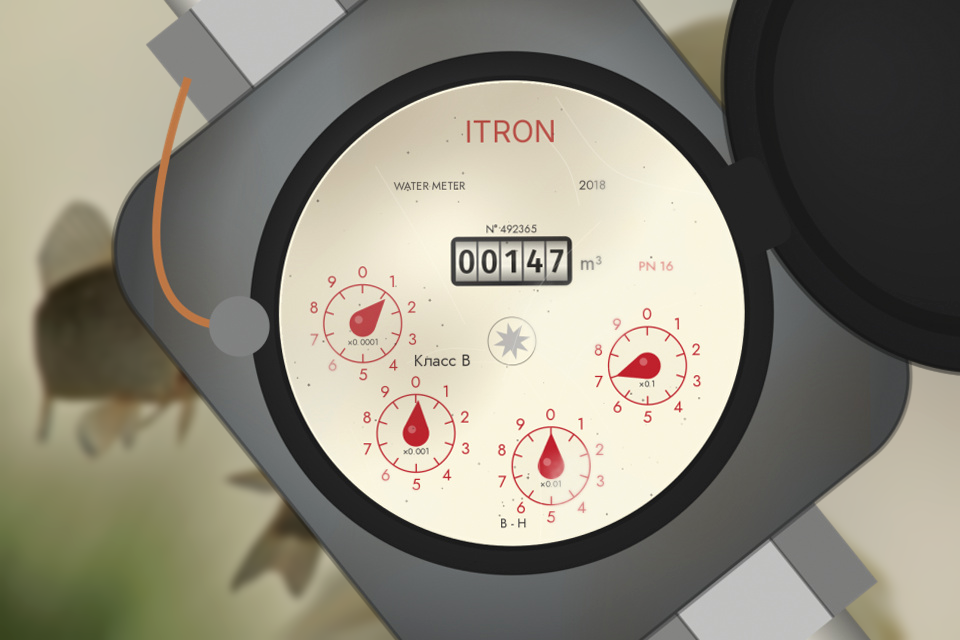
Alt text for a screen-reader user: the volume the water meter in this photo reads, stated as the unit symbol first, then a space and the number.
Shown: m³ 147.7001
